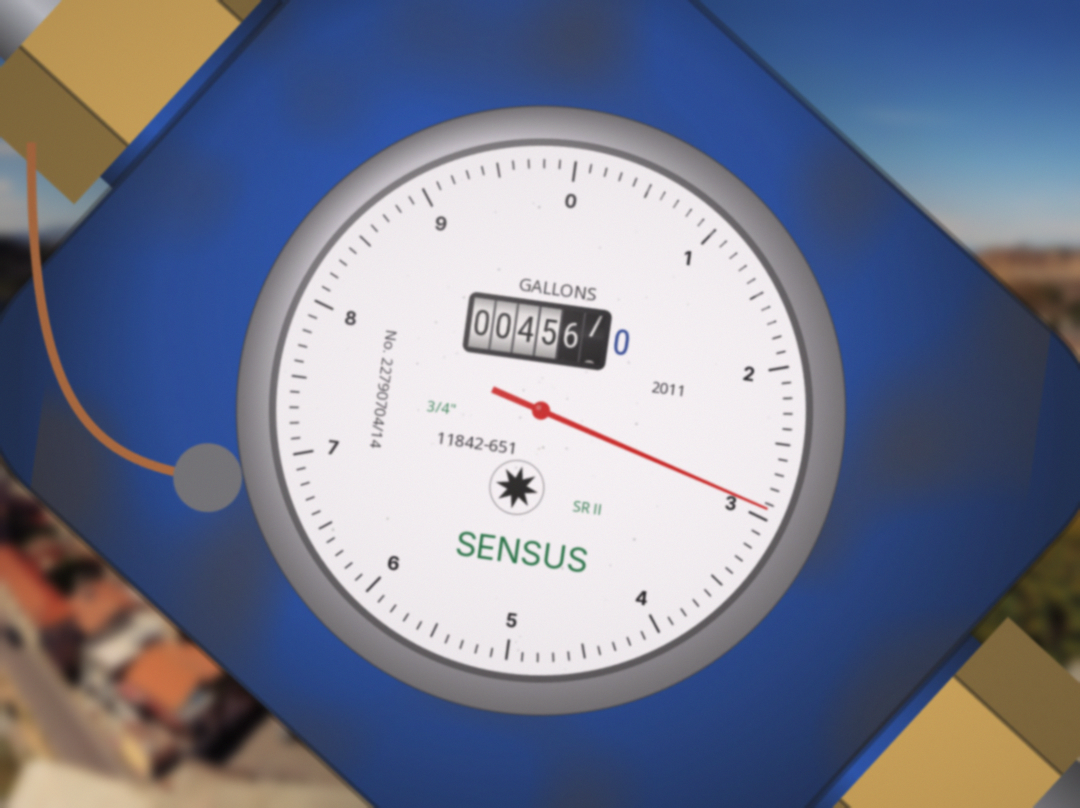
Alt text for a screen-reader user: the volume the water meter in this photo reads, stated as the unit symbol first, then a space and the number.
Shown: gal 45672.9
